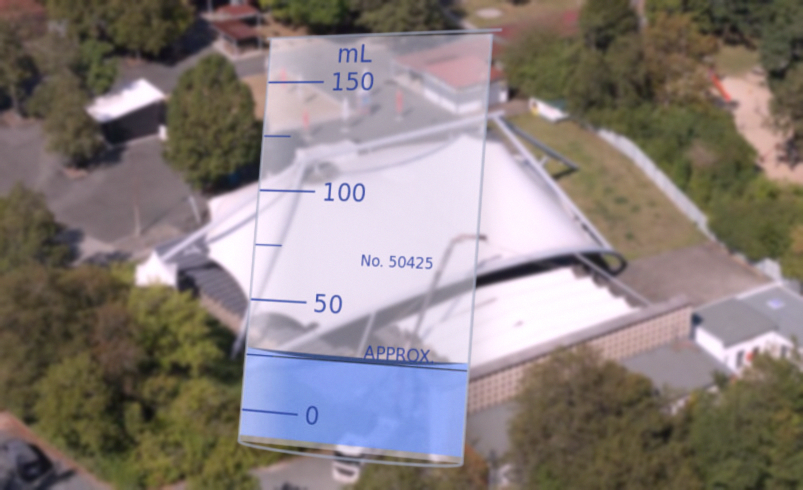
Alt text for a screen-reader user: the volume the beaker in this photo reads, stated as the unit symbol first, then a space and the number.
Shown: mL 25
